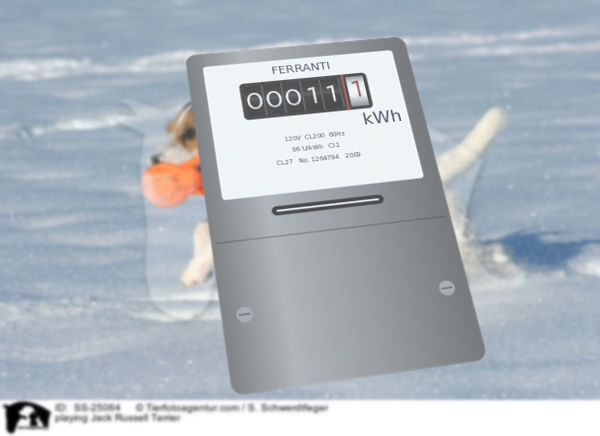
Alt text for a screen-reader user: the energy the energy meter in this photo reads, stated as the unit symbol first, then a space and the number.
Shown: kWh 11.1
